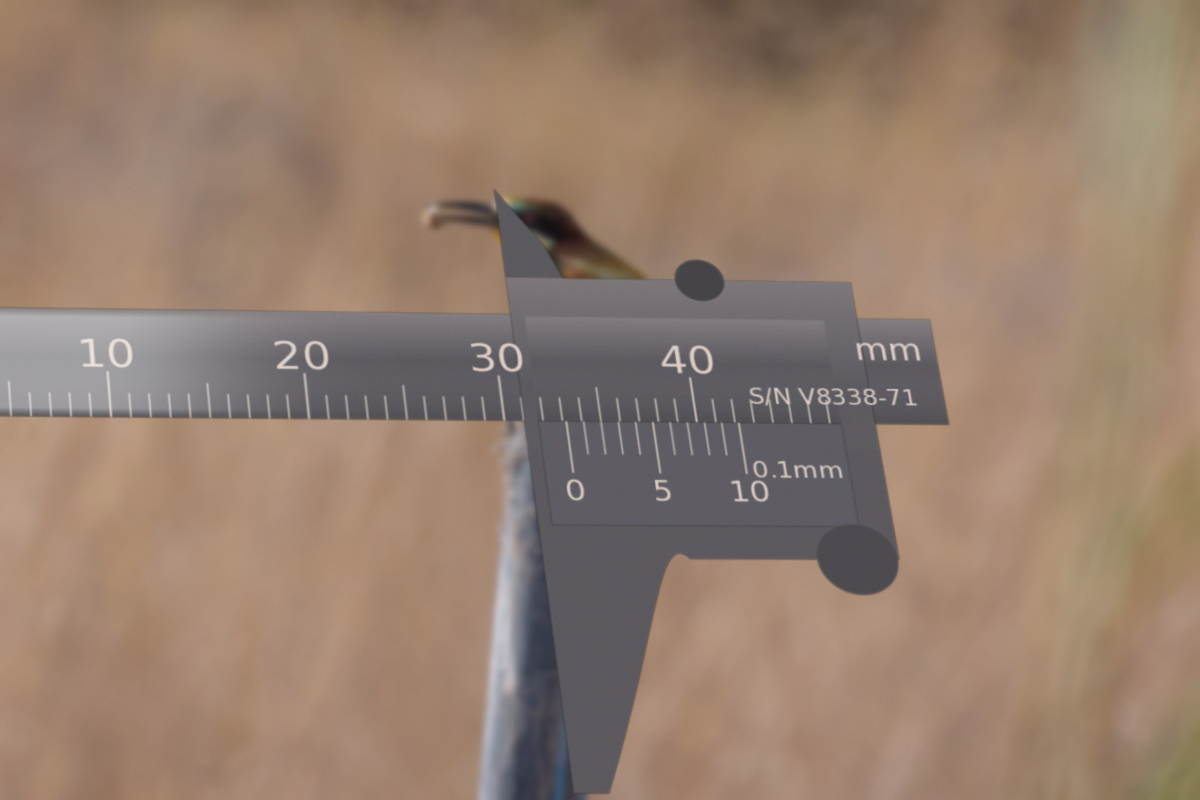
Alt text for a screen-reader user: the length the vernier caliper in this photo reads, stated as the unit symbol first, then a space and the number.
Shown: mm 33.2
